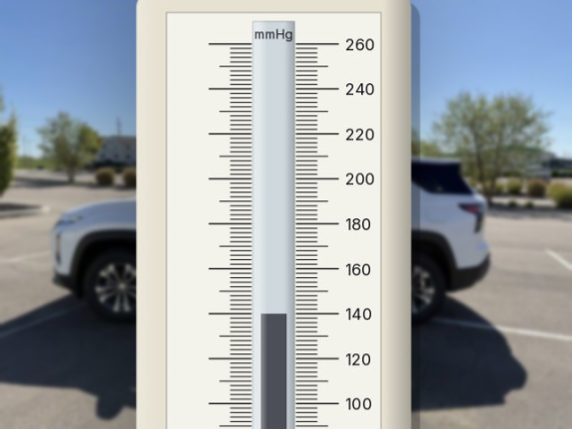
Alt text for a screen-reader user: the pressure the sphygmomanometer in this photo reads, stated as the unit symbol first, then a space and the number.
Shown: mmHg 140
